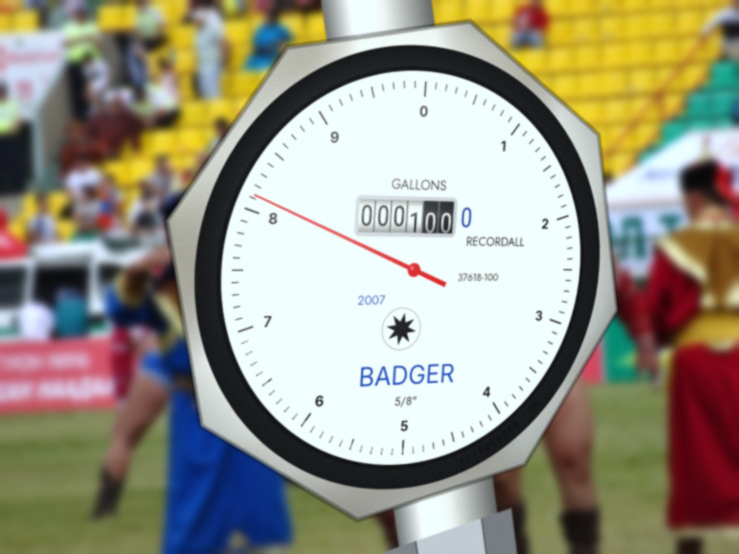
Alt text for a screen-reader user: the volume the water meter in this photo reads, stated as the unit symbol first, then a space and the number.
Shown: gal 998.1
